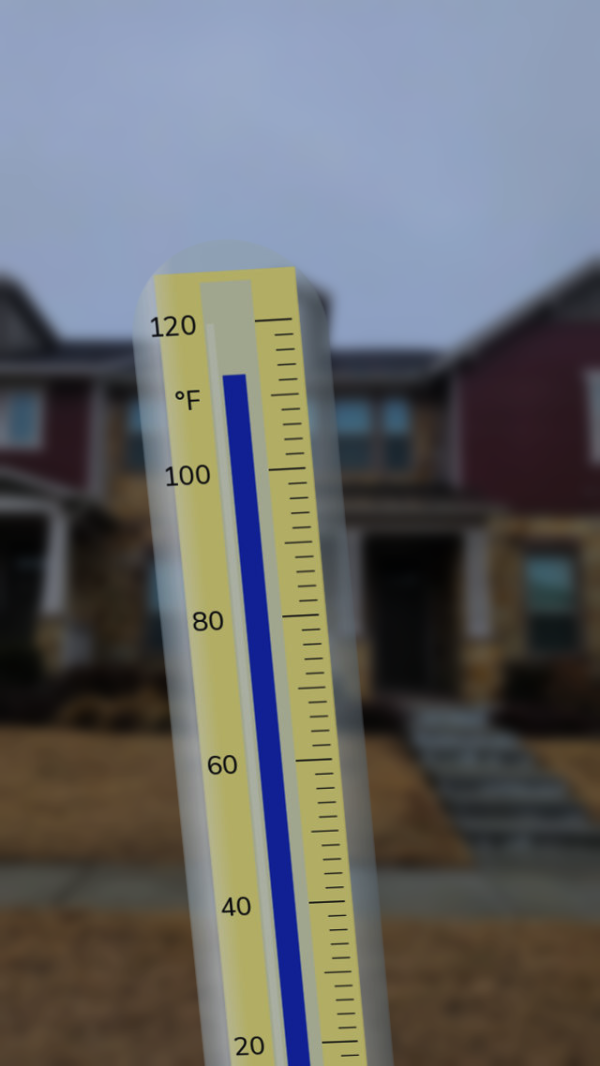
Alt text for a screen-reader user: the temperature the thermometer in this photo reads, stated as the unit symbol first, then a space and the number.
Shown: °F 113
